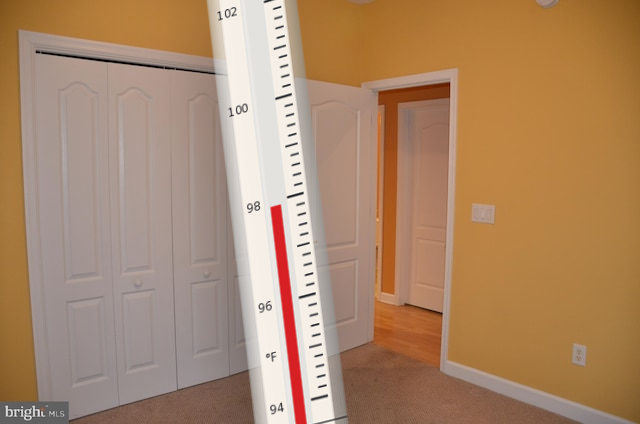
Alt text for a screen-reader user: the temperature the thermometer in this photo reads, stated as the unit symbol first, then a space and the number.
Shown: °F 97.9
